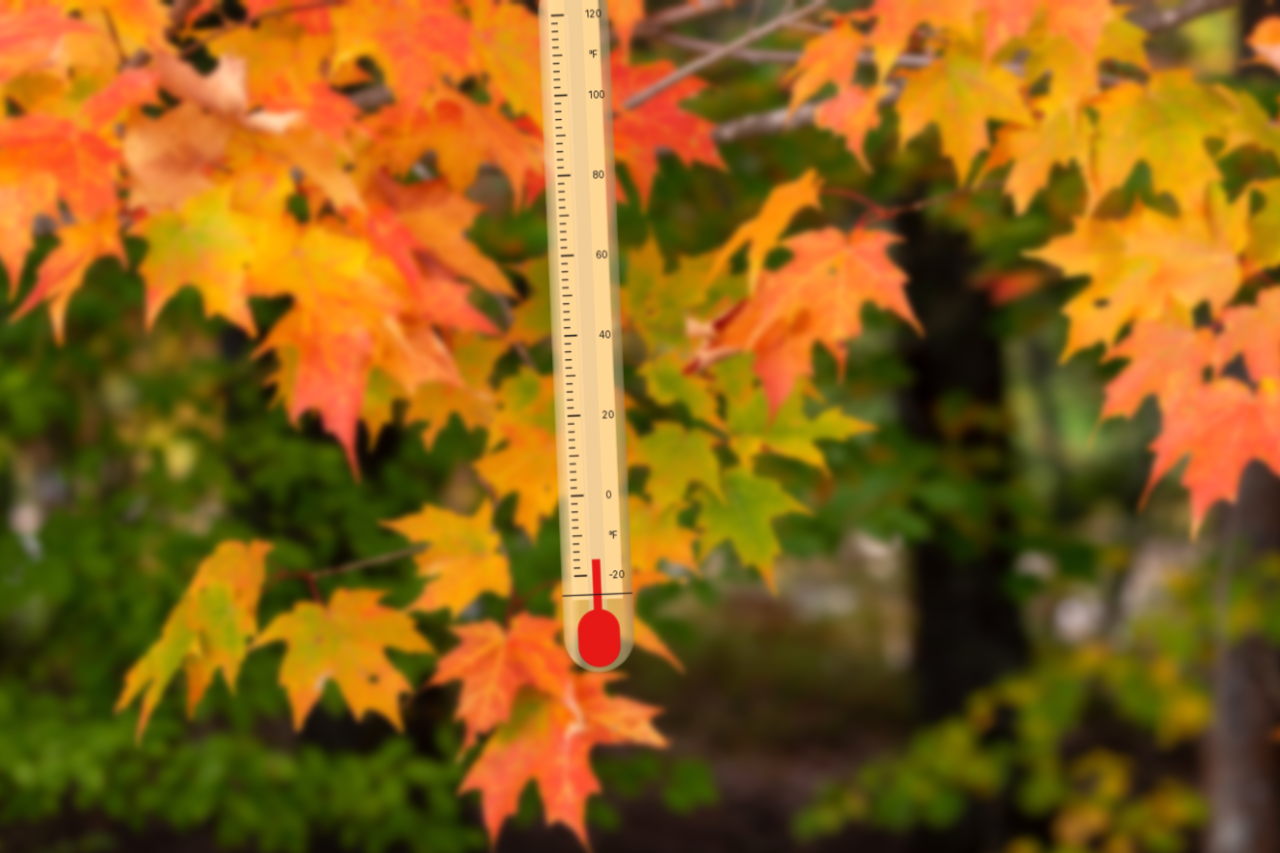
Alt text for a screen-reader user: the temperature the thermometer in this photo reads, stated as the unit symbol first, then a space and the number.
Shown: °F -16
